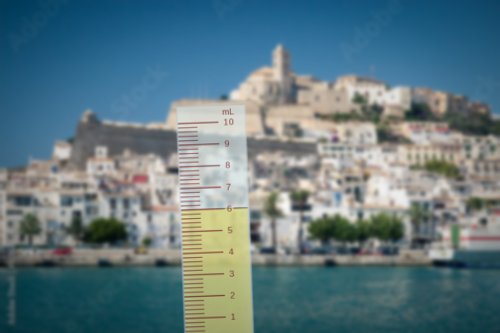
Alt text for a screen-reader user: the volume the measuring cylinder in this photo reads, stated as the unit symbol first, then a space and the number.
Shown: mL 6
